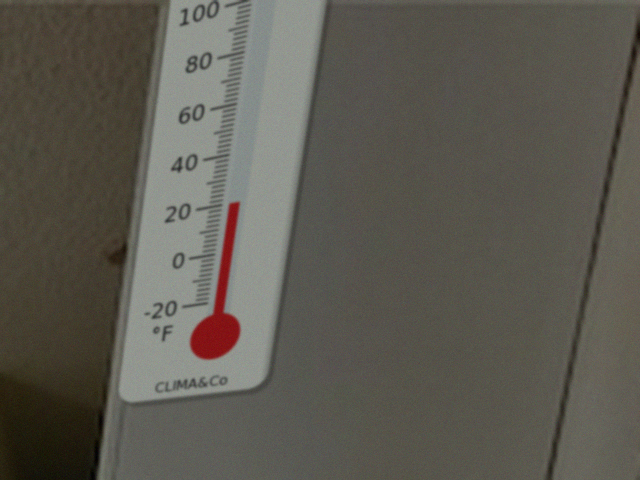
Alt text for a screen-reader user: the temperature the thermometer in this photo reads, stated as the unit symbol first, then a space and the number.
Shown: °F 20
